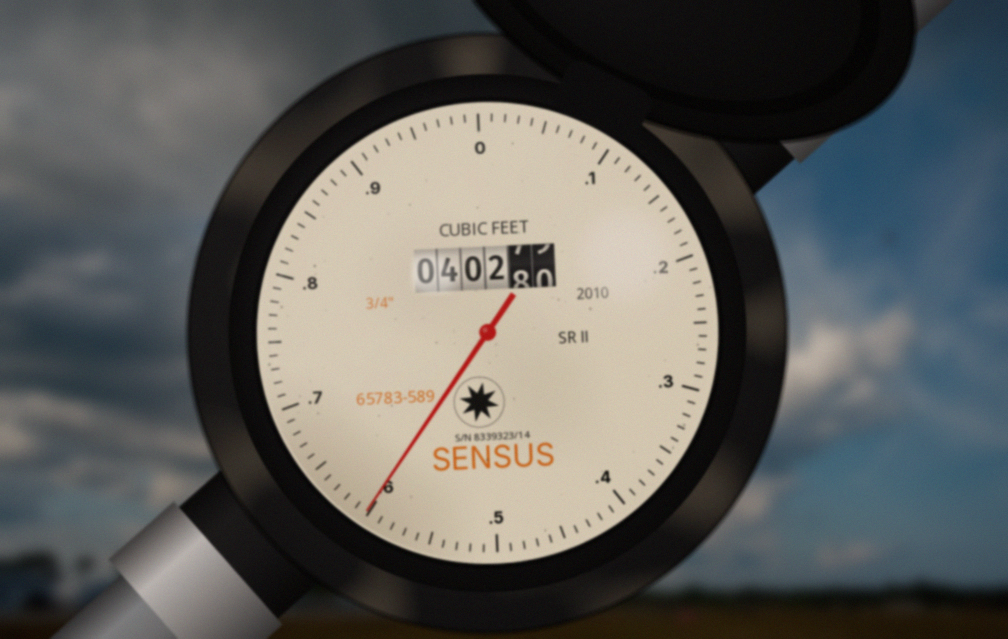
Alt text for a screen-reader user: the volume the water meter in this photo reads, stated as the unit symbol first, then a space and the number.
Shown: ft³ 40279.60
